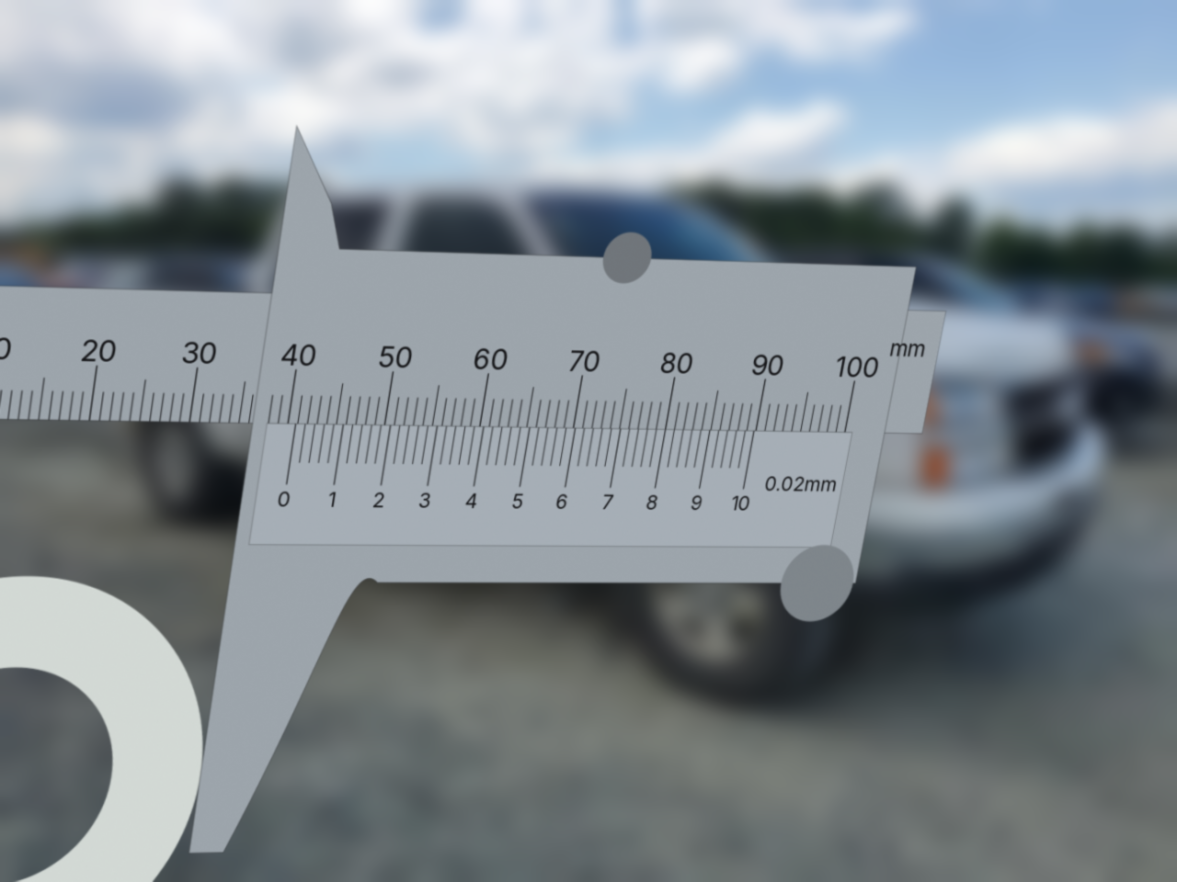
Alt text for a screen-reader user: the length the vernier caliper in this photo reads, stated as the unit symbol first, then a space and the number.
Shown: mm 40.8
